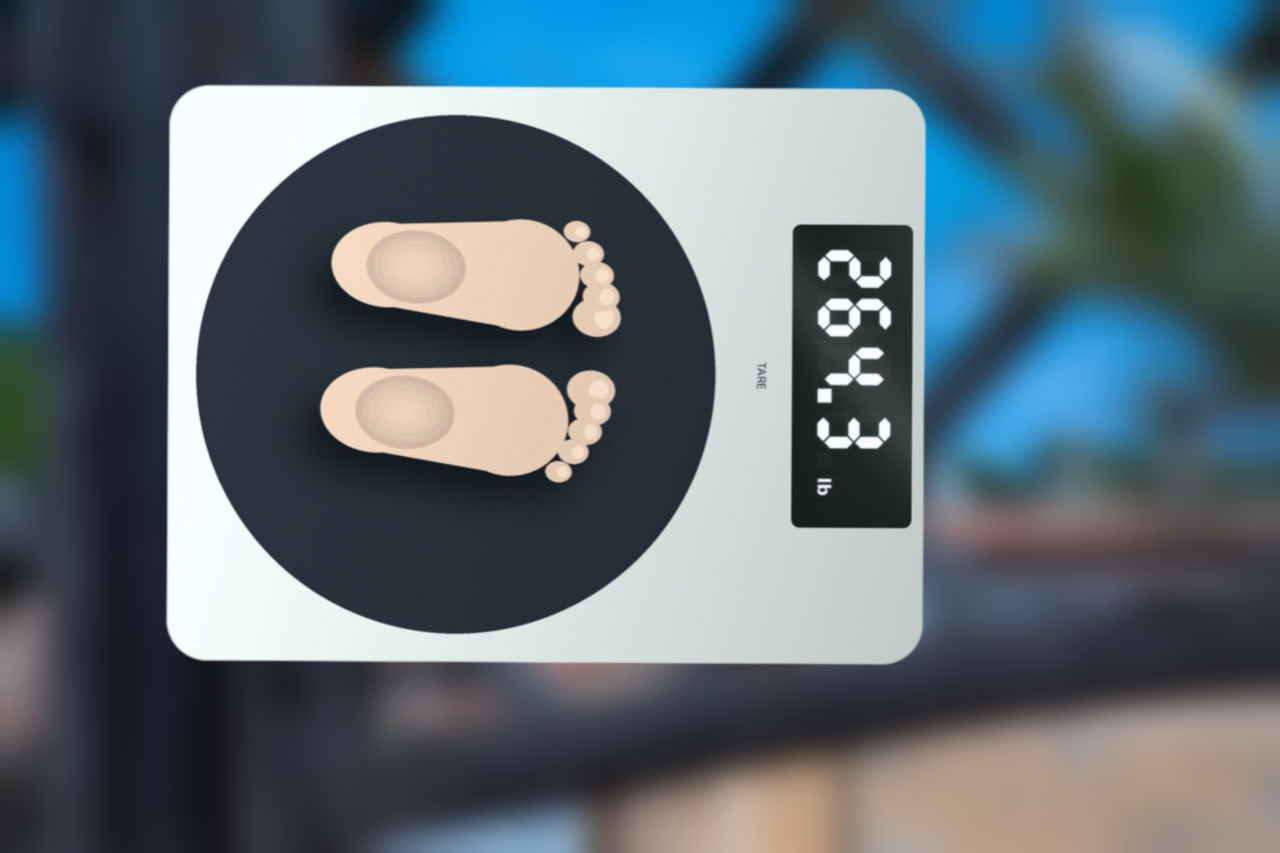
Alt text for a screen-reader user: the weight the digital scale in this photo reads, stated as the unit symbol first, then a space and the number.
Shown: lb 264.3
